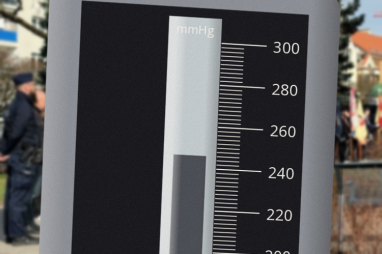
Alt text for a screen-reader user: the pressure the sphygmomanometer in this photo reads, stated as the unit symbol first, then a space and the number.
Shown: mmHg 246
